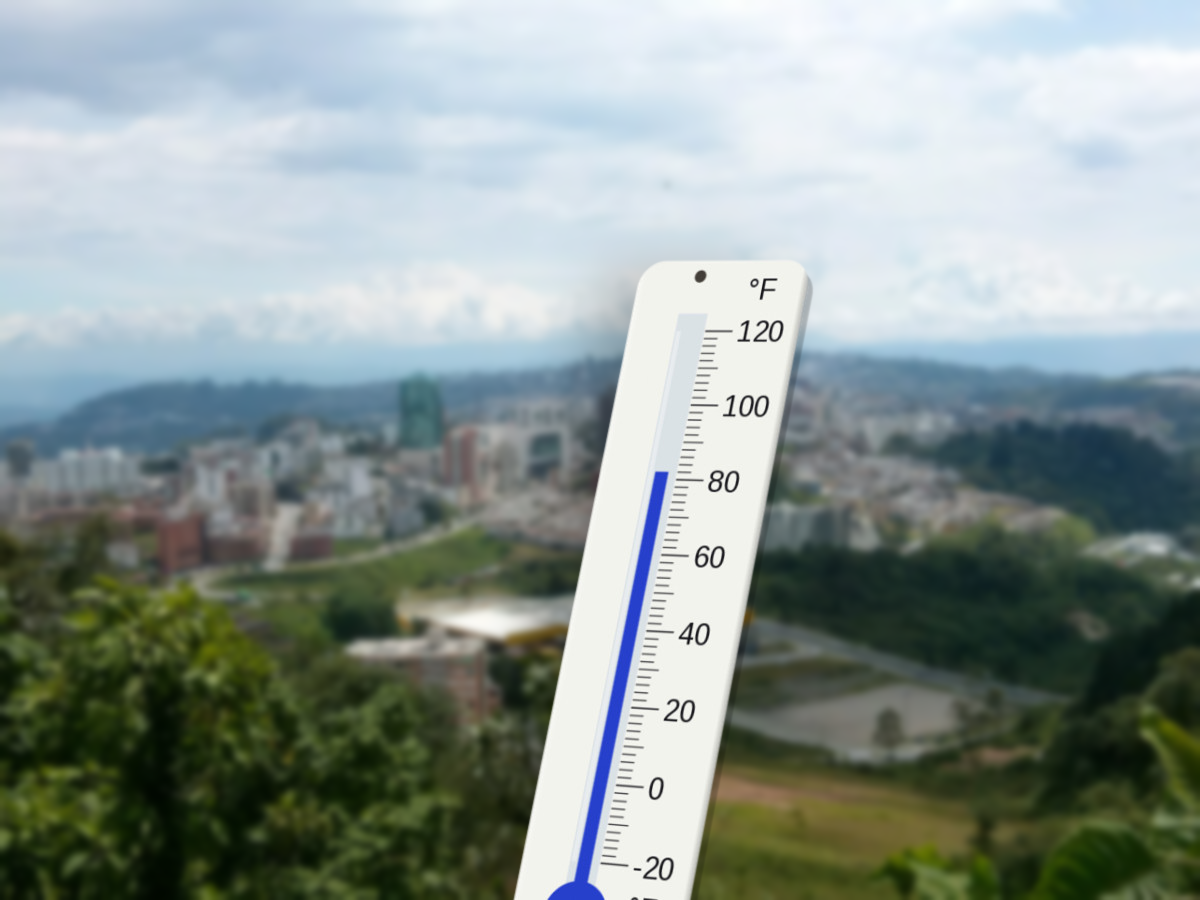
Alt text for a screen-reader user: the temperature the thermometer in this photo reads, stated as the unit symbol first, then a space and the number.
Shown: °F 82
